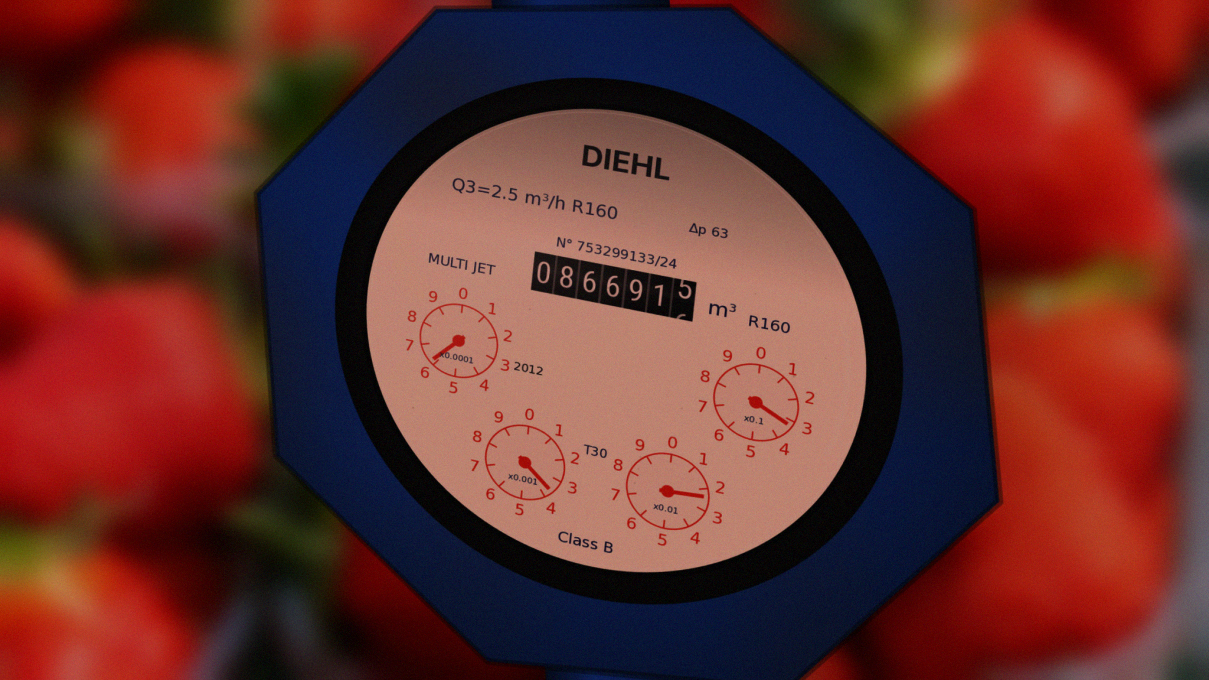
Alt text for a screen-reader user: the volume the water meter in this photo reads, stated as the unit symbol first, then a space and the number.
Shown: m³ 866915.3236
